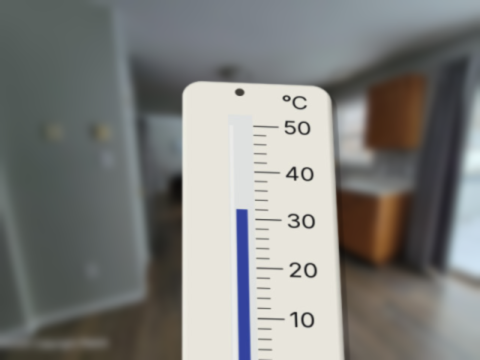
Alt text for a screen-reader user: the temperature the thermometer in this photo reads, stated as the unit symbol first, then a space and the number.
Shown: °C 32
